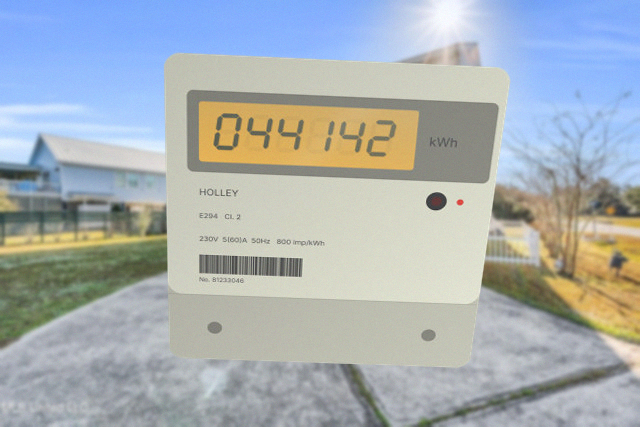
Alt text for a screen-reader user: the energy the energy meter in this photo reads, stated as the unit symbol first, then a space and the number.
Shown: kWh 44142
